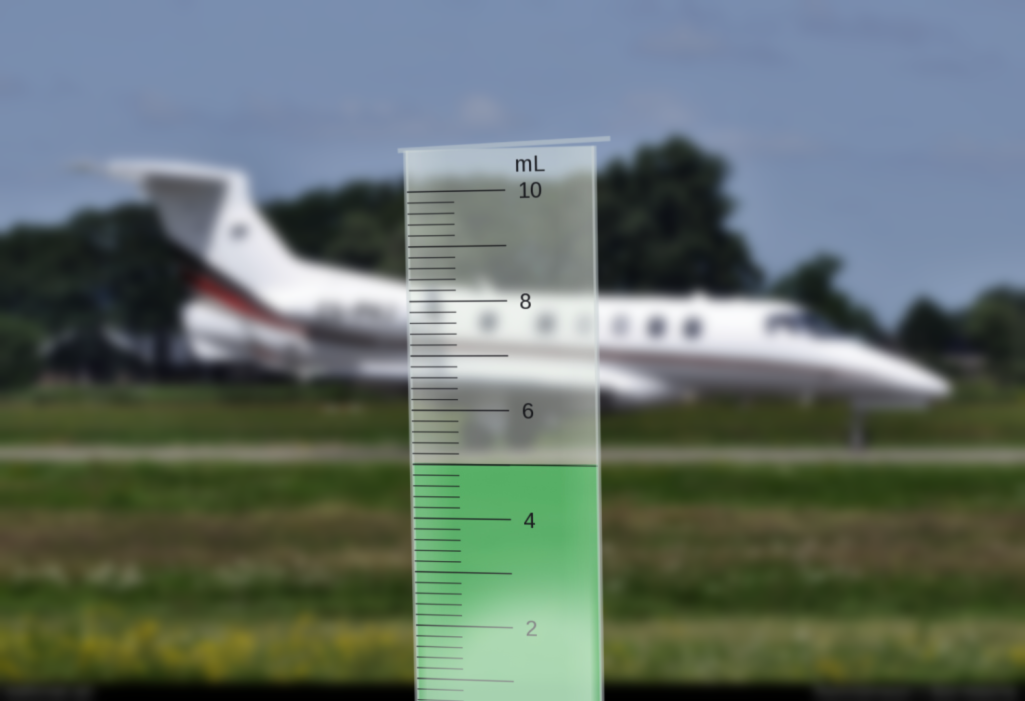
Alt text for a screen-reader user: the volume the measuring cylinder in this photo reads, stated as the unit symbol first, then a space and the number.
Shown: mL 5
